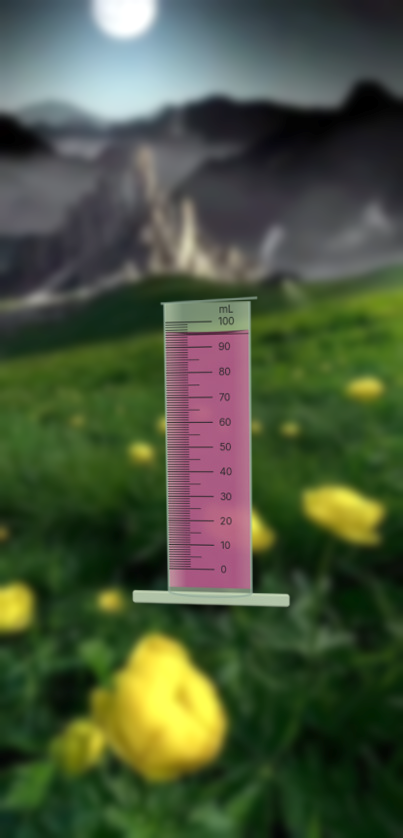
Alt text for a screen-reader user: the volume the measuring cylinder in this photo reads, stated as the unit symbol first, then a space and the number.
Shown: mL 95
